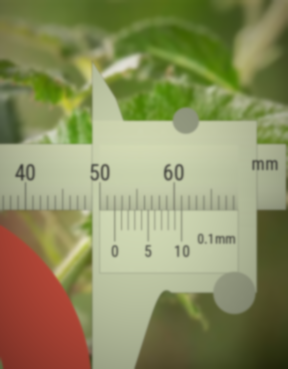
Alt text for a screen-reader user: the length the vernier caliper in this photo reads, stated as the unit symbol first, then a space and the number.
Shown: mm 52.0
